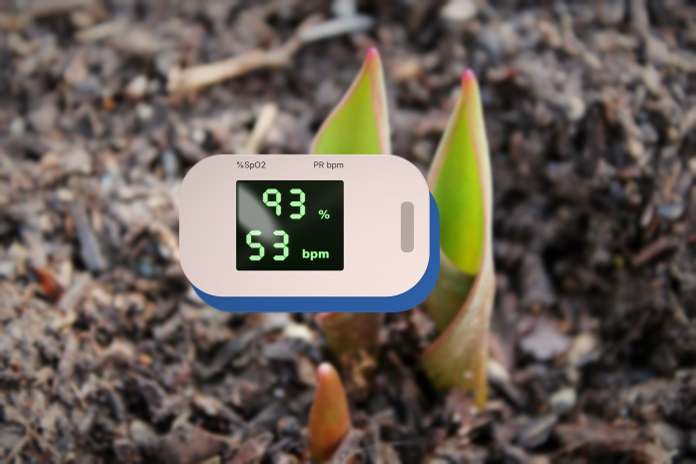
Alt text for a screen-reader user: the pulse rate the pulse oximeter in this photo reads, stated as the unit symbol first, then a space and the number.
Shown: bpm 53
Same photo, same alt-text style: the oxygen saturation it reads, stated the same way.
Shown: % 93
